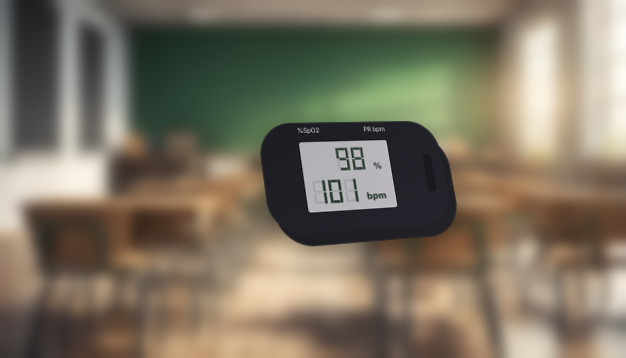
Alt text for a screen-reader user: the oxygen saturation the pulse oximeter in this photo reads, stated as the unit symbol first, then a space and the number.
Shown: % 98
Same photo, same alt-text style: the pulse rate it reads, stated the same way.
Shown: bpm 101
